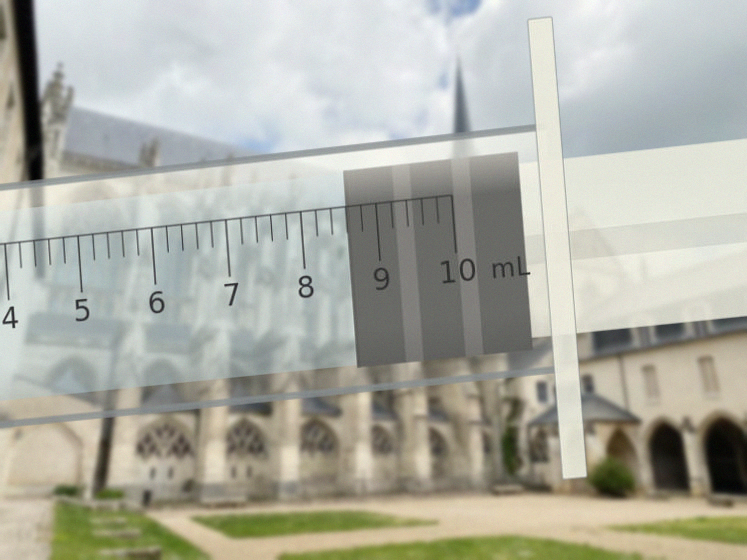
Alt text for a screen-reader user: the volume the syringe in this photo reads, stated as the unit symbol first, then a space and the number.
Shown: mL 8.6
